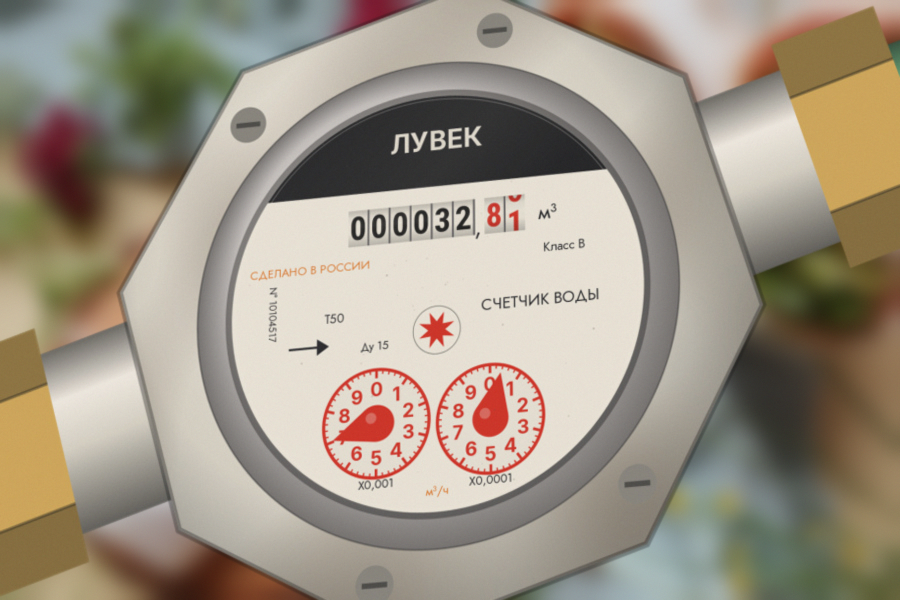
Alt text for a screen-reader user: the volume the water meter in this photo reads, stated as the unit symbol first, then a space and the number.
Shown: m³ 32.8070
